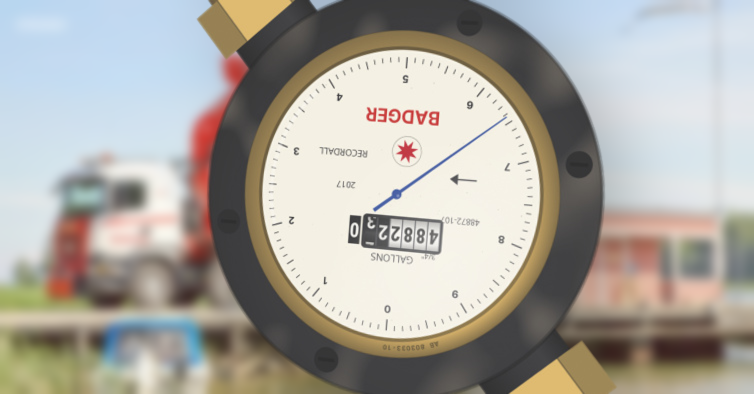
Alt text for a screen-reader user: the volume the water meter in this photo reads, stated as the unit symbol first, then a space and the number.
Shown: gal 4882226.4
